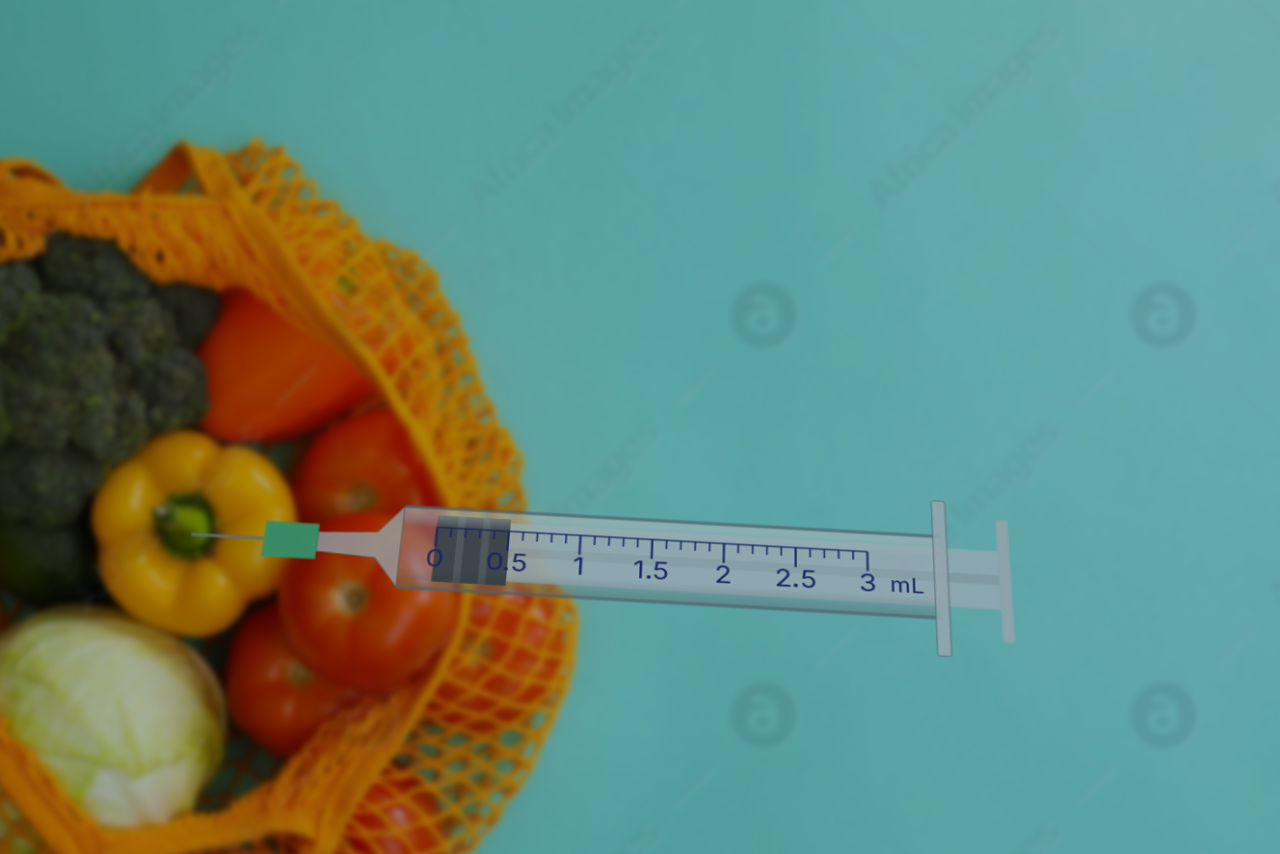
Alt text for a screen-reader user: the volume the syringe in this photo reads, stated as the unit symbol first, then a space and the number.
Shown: mL 0
